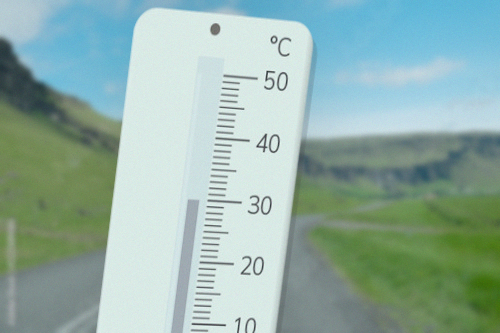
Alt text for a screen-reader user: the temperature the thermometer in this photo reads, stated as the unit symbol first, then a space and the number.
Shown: °C 30
